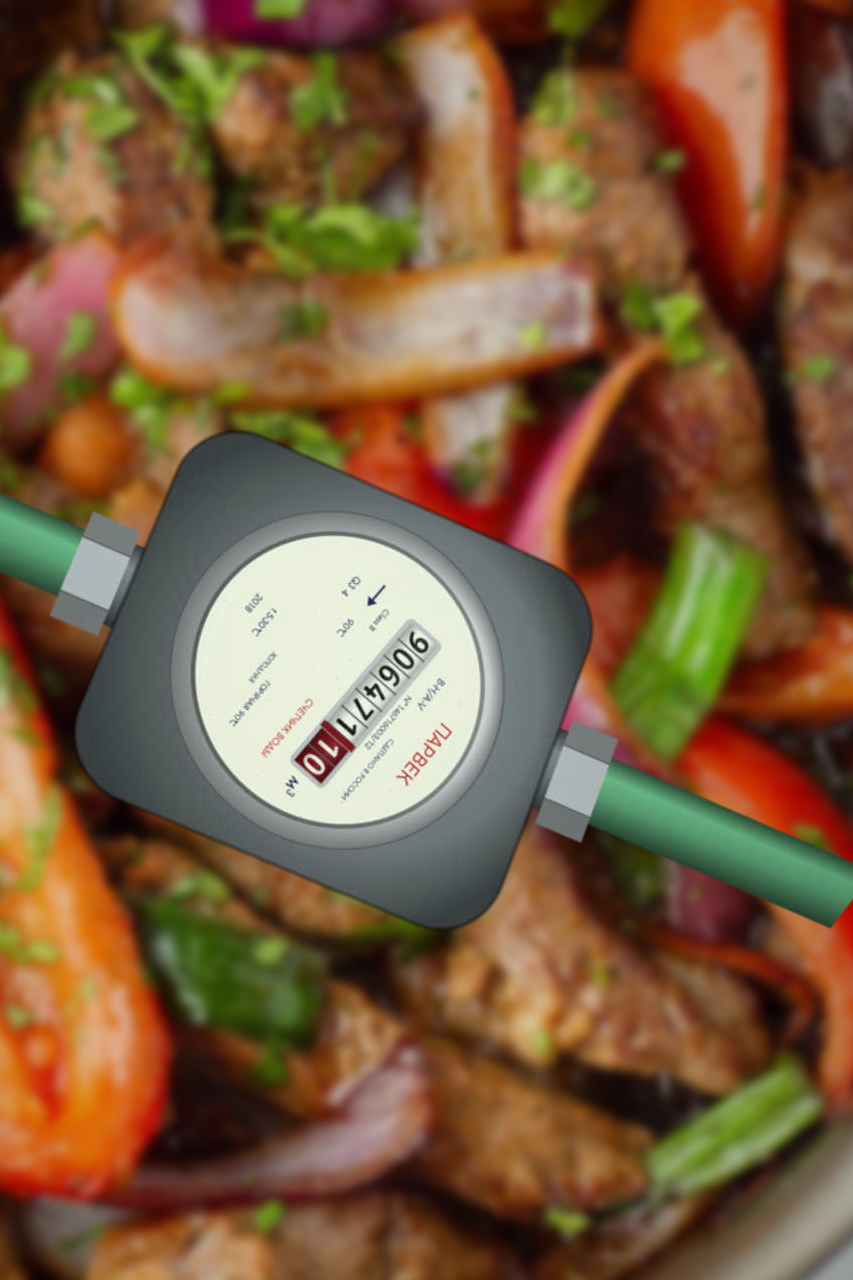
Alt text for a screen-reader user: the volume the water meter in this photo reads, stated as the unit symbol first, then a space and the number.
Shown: m³ 906471.10
